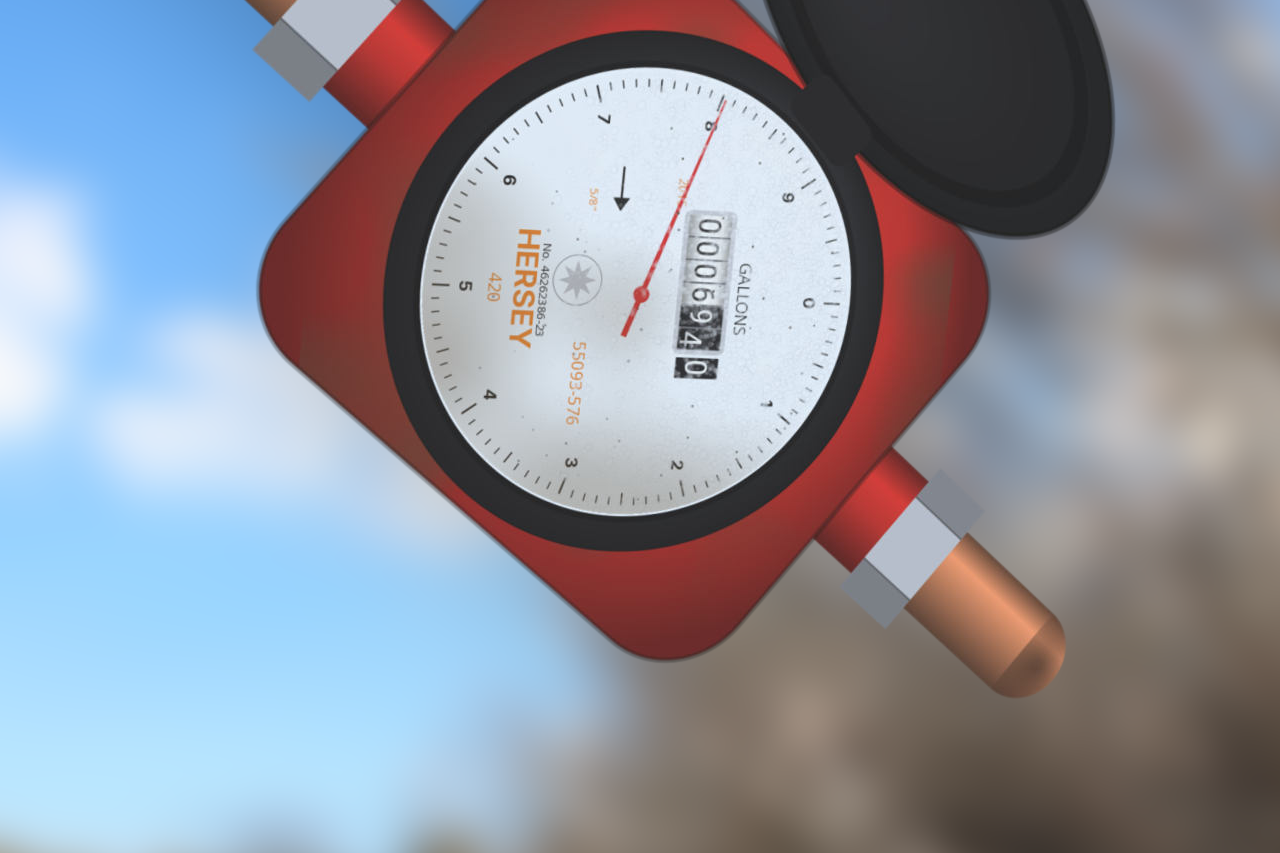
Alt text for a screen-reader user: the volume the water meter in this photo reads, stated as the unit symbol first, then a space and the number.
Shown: gal 6938.0
